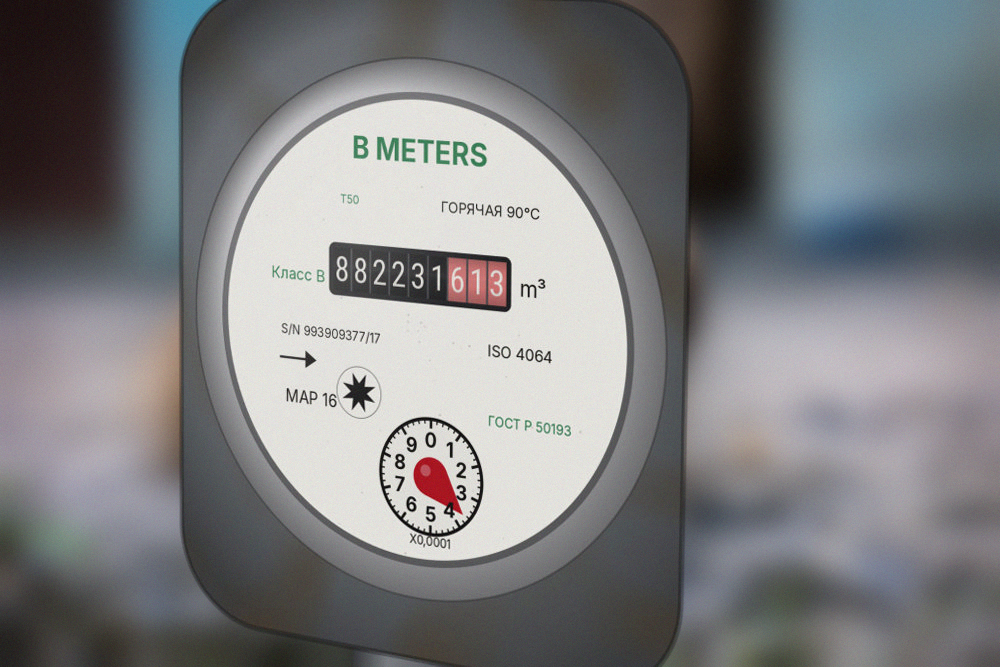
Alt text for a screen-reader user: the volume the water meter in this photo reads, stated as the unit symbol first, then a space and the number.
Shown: m³ 882231.6133
